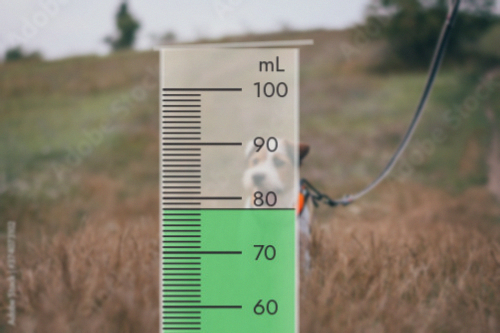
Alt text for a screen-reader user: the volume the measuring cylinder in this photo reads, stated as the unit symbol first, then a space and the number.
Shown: mL 78
